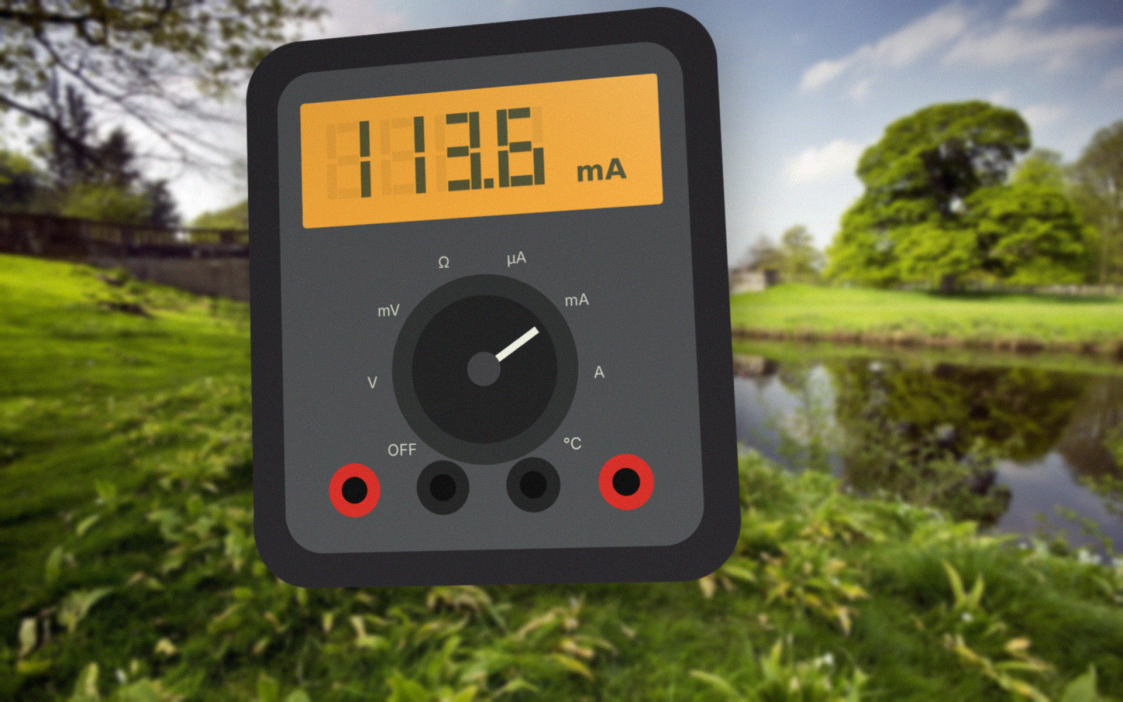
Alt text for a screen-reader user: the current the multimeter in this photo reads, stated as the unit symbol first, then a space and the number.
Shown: mA 113.6
